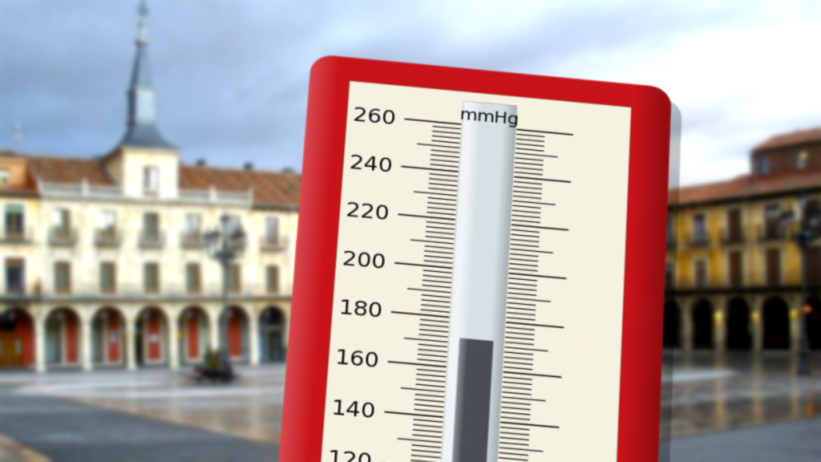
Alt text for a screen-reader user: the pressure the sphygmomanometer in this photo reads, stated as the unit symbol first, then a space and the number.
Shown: mmHg 172
